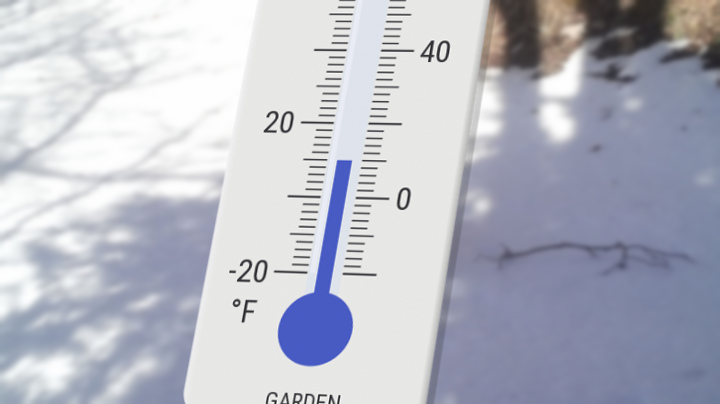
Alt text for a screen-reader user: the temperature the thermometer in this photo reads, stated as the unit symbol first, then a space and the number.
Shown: °F 10
